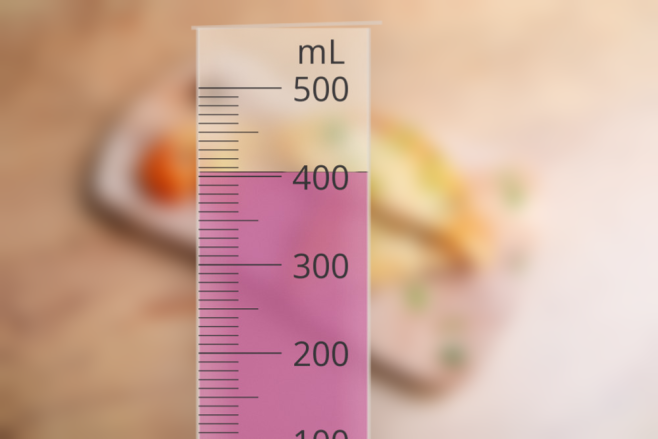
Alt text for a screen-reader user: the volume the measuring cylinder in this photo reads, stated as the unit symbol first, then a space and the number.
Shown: mL 405
